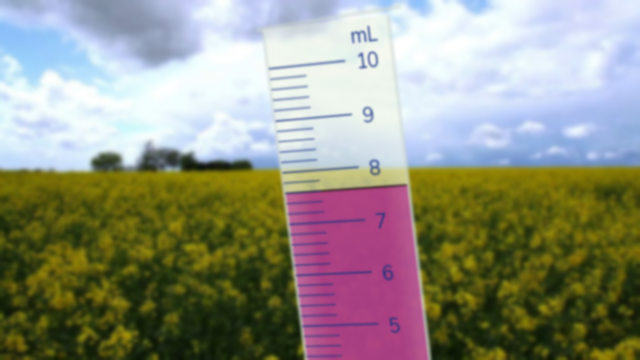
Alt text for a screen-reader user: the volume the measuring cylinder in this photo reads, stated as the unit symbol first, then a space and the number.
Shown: mL 7.6
